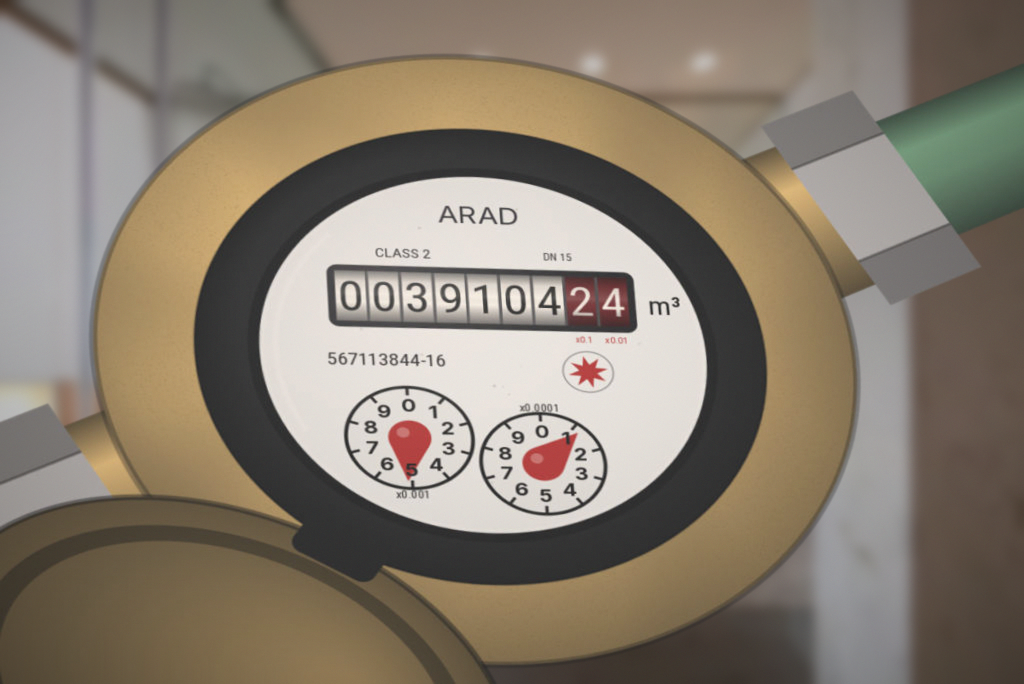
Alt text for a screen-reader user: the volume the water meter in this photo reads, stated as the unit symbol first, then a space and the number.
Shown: m³ 39104.2451
